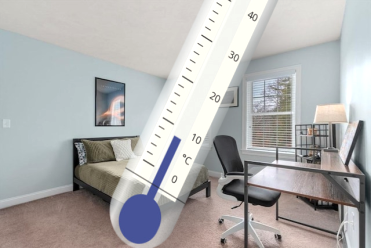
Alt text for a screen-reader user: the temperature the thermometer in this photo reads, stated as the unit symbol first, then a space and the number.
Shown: °C 8
